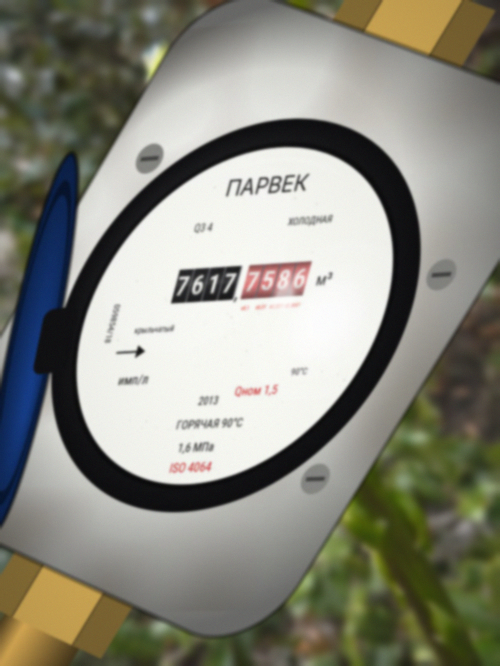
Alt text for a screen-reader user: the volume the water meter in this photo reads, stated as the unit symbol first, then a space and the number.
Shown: m³ 7617.7586
